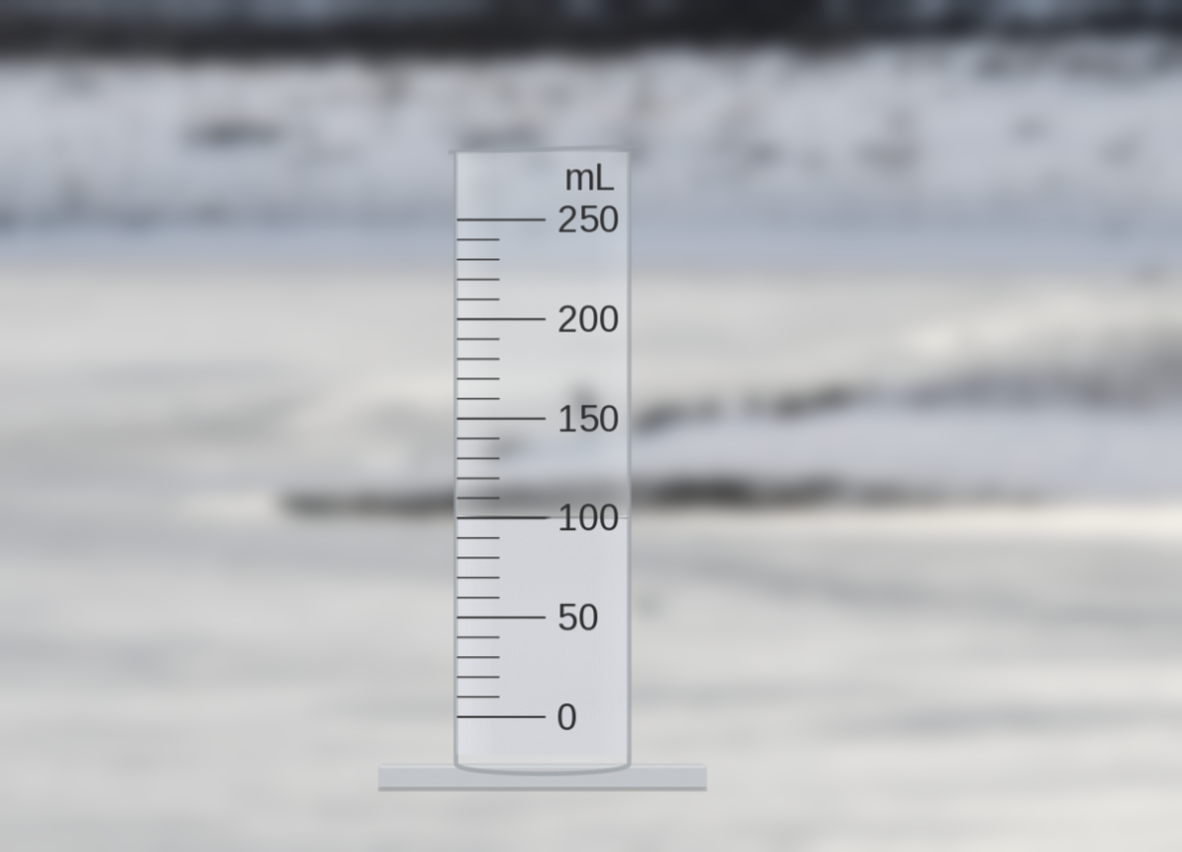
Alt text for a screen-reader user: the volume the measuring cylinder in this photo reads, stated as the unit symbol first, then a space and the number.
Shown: mL 100
